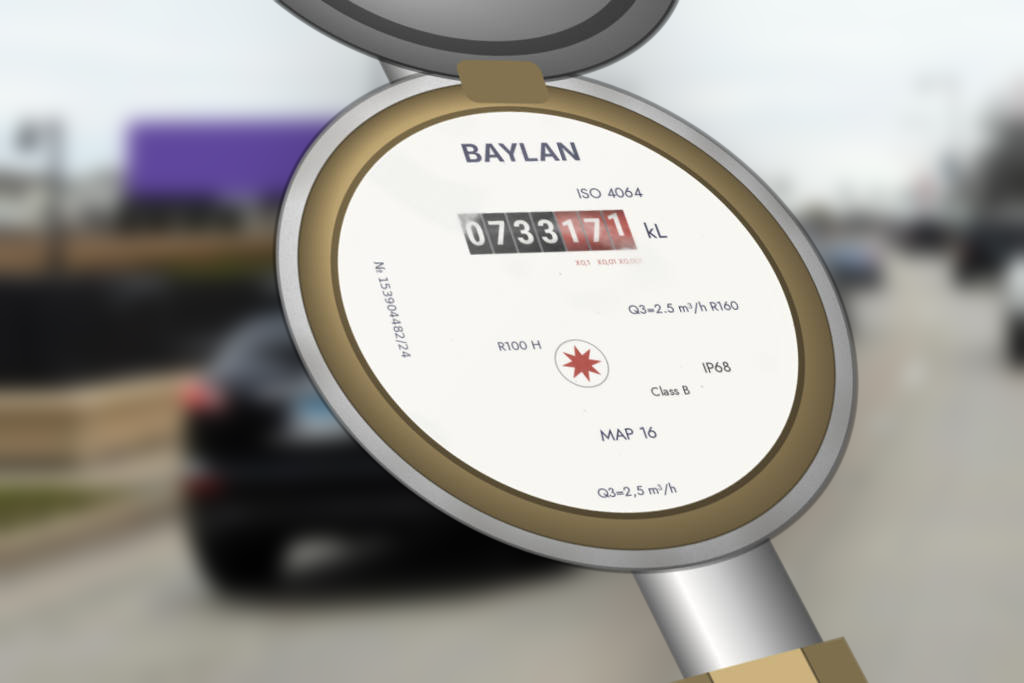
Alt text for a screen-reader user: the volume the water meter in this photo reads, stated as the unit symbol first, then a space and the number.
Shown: kL 733.171
